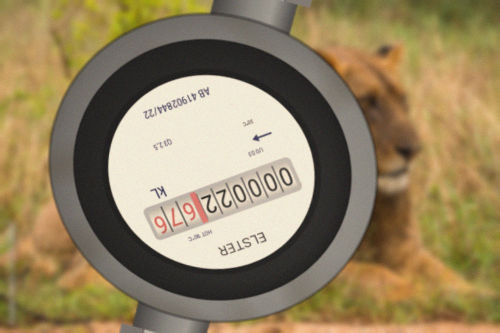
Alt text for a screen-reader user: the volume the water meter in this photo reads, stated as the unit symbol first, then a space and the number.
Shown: kL 22.676
